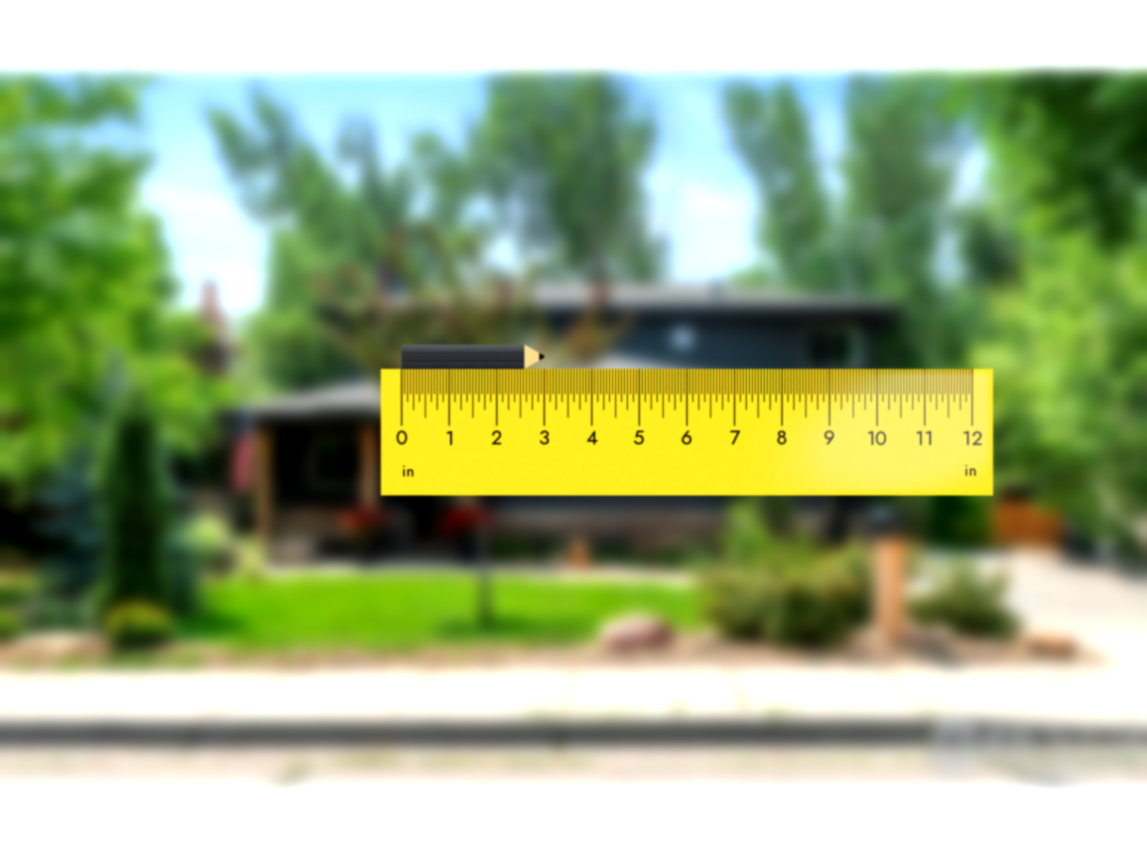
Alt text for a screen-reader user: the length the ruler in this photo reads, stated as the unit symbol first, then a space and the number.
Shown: in 3
